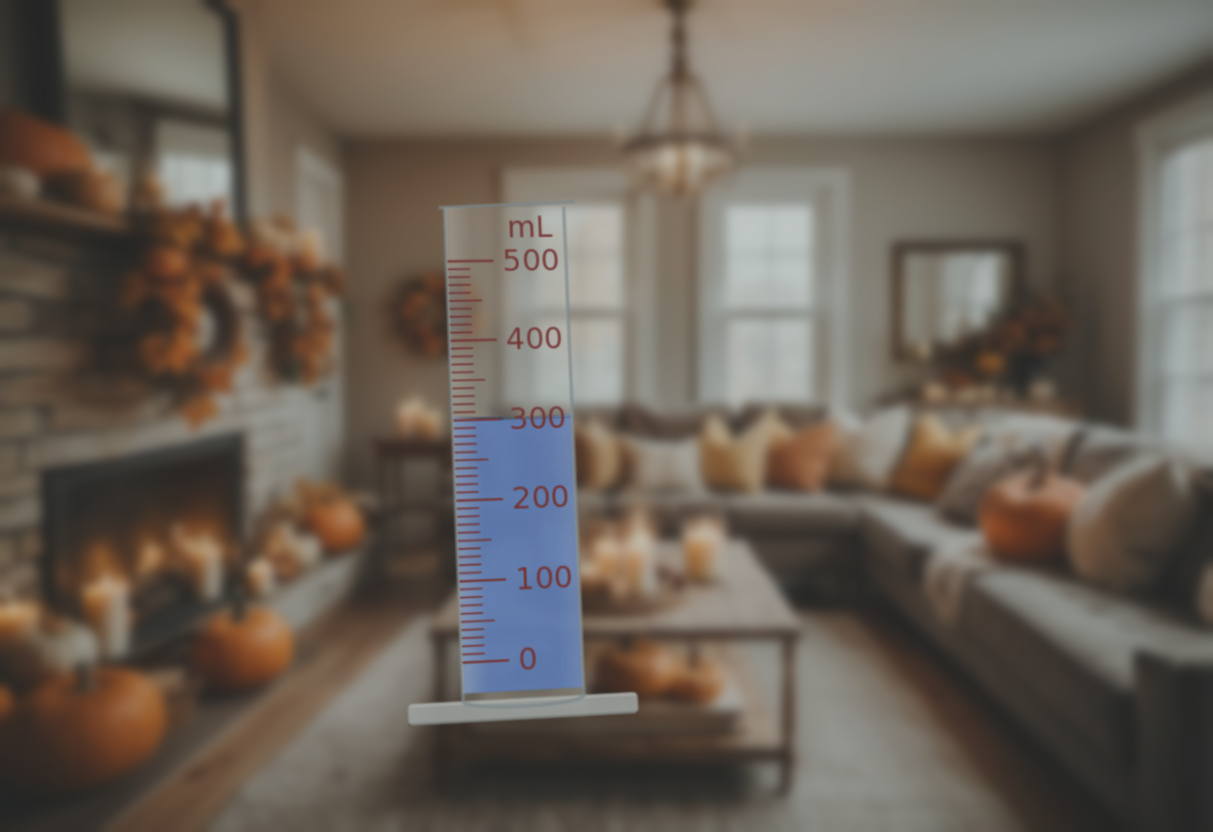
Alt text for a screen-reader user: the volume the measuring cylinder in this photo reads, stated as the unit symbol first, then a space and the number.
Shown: mL 300
